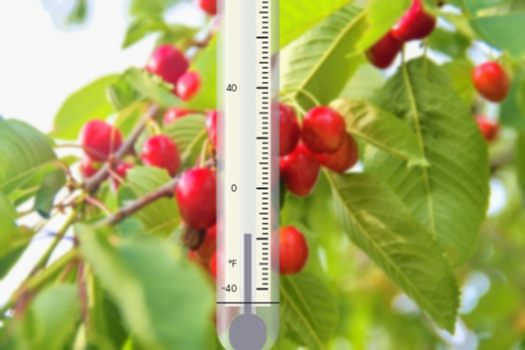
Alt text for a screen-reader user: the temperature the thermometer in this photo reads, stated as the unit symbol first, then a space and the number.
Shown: °F -18
